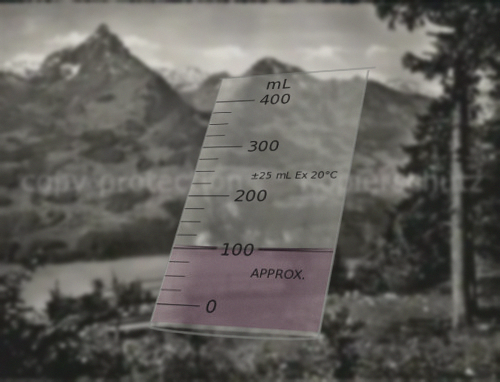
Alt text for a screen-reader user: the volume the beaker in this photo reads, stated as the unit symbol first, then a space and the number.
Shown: mL 100
